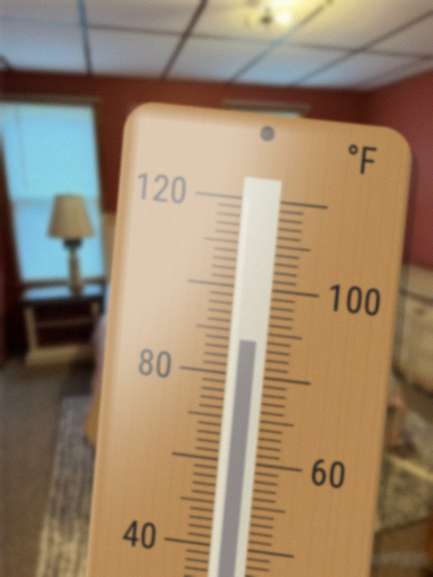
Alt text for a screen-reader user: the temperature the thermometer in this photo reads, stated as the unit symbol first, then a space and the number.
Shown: °F 88
